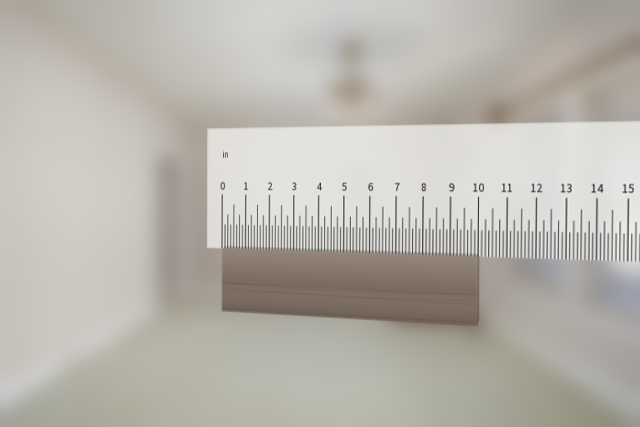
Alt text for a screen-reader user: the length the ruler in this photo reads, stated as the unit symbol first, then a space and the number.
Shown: in 10
